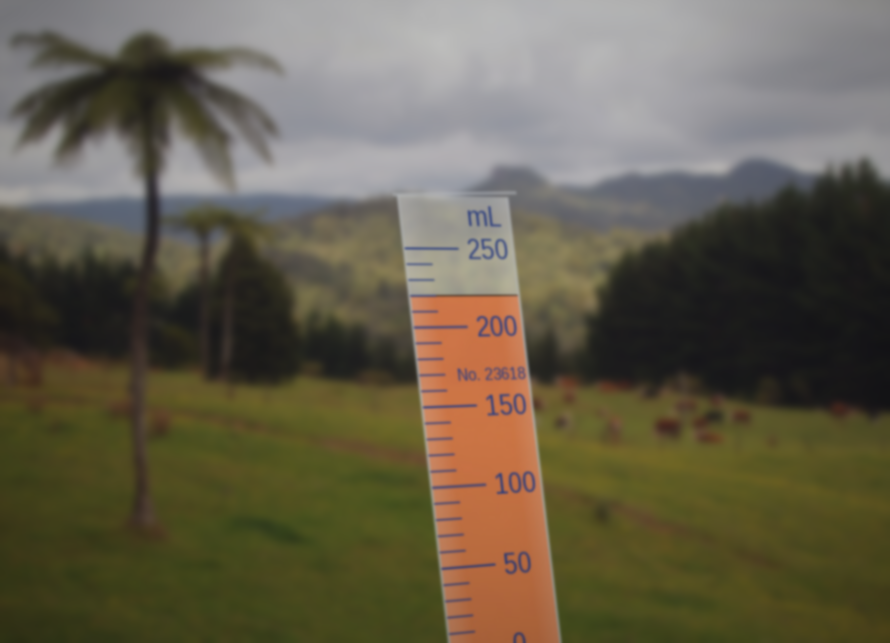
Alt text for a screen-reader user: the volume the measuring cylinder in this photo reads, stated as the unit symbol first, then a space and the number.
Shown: mL 220
